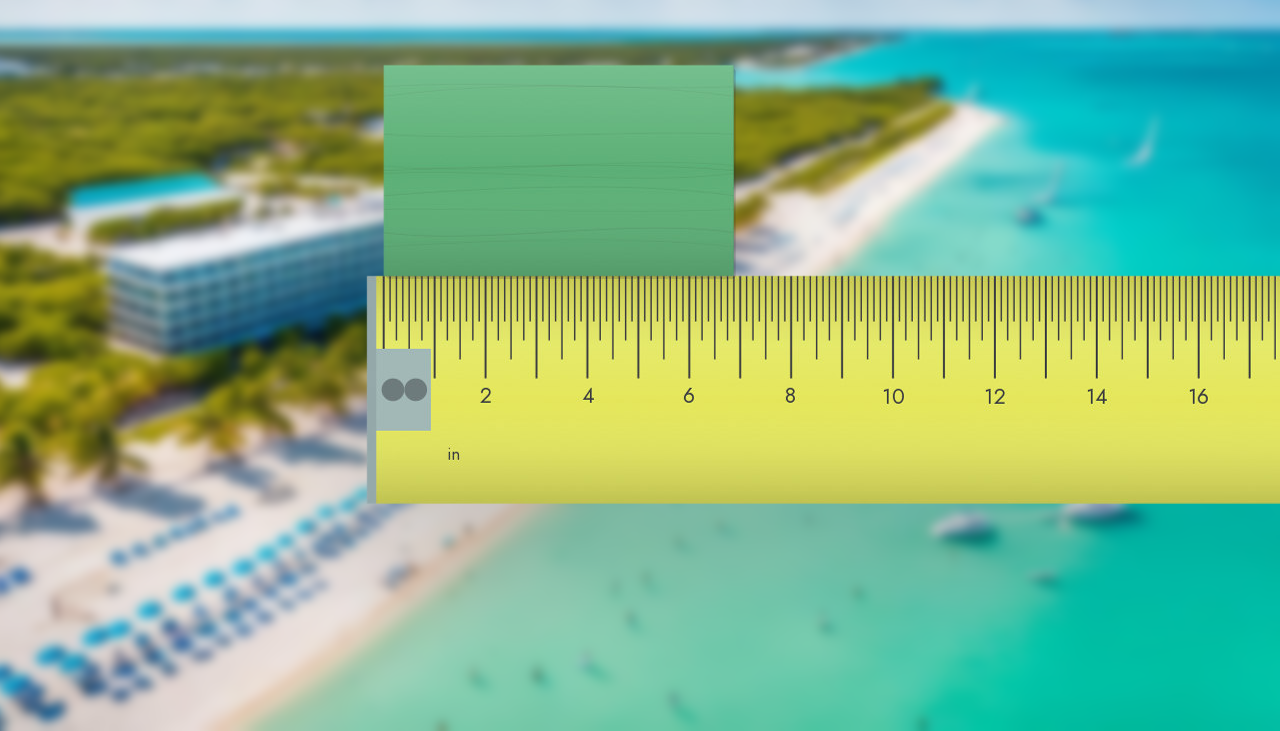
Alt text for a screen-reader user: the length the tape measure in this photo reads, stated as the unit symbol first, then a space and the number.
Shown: in 6.875
